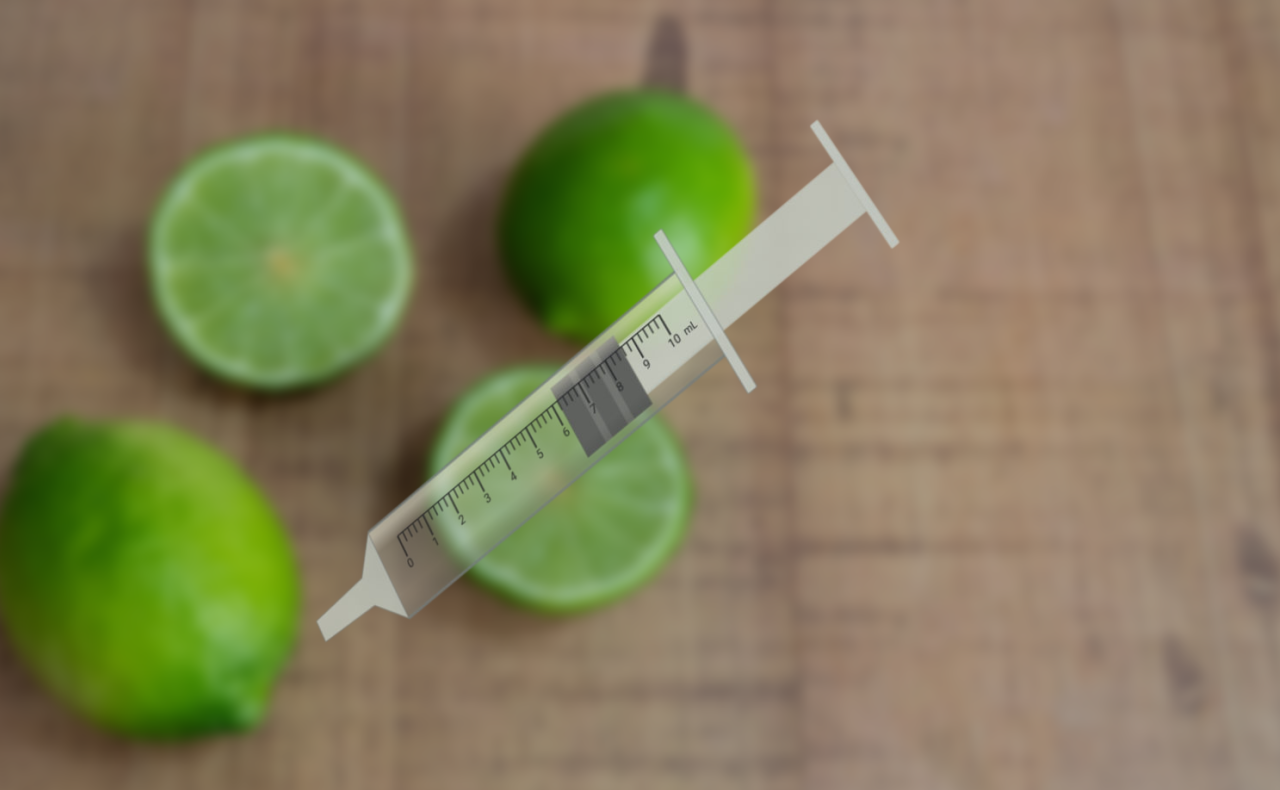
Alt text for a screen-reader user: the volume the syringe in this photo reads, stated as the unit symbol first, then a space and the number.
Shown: mL 6.2
